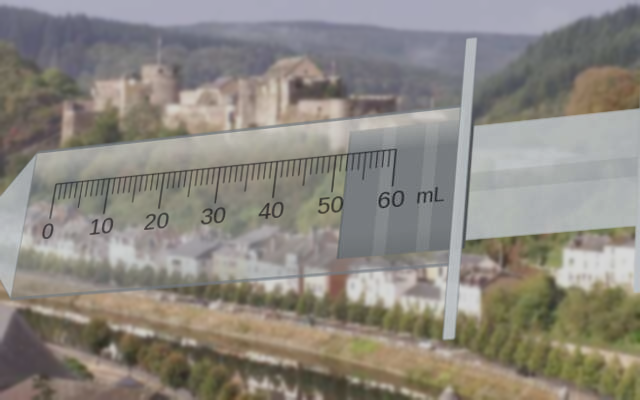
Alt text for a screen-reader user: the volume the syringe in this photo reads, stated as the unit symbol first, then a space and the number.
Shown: mL 52
